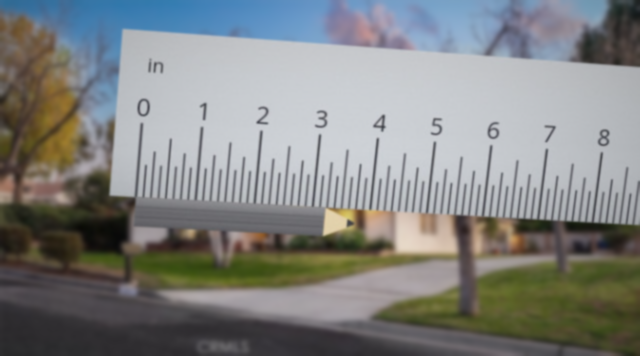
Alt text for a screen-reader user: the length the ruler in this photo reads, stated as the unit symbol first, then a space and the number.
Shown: in 3.75
